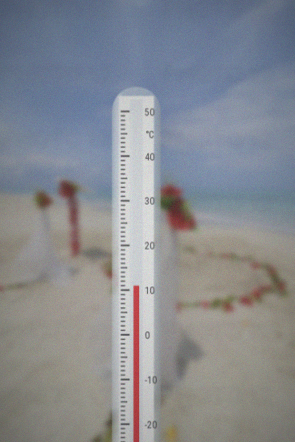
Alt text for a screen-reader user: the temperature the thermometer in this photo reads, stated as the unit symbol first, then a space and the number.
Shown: °C 11
